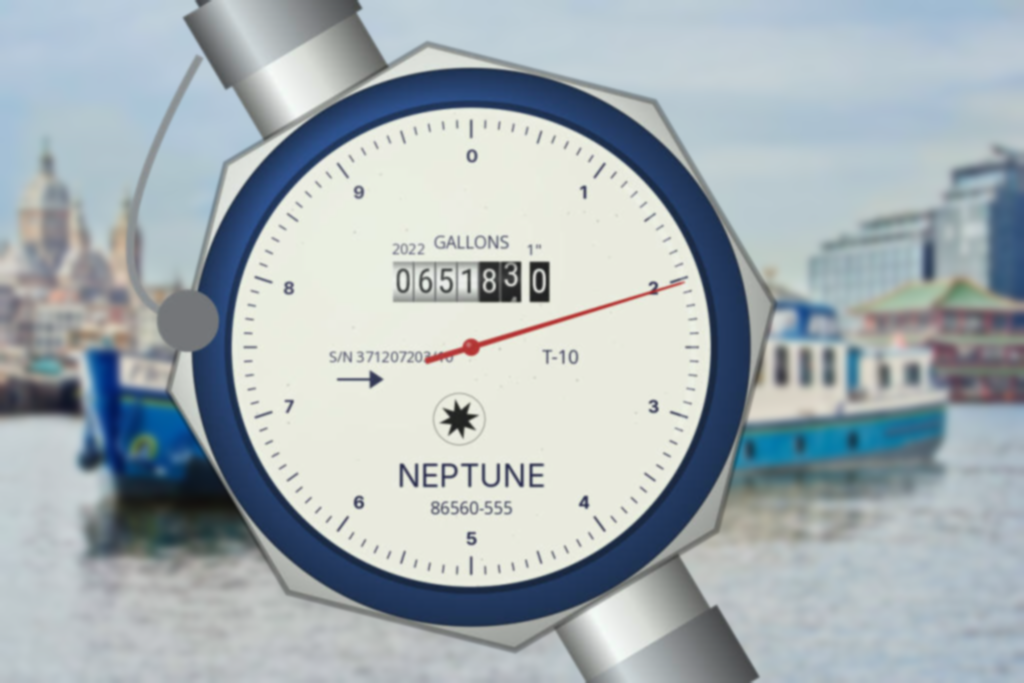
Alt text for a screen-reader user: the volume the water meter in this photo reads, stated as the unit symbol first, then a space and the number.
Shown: gal 651832.0
